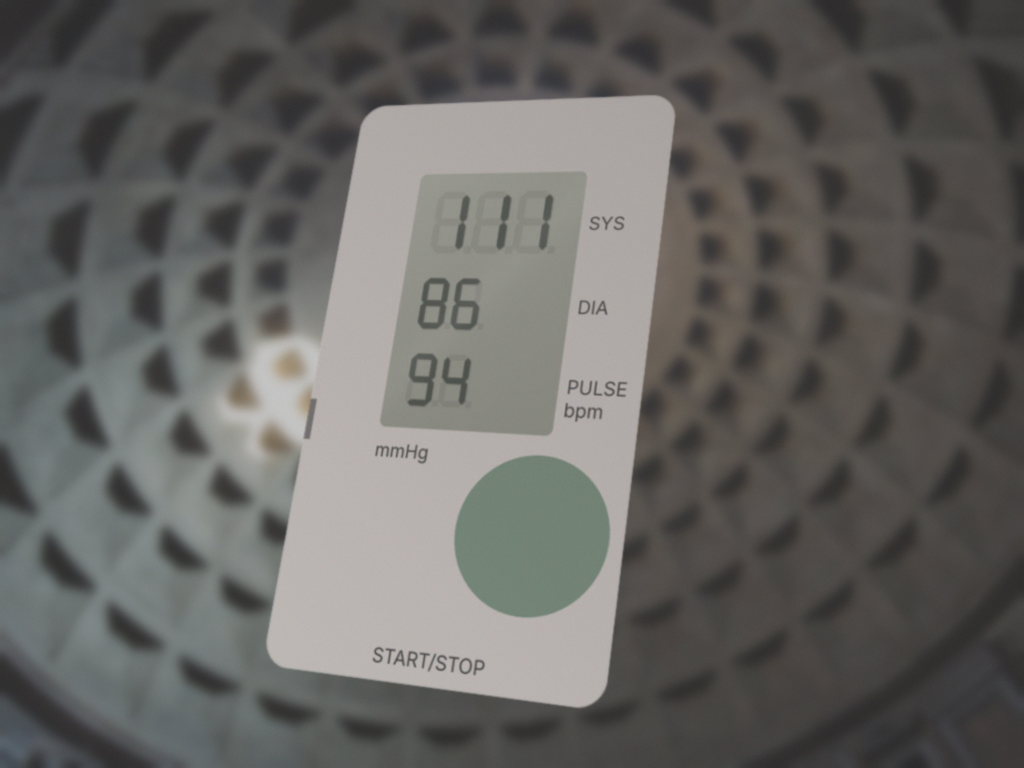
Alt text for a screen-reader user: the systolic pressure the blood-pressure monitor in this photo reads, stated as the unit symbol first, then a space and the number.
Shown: mmHg 111
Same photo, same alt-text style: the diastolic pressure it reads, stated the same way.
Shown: mmHg 86
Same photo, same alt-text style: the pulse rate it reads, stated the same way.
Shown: bpm 94
